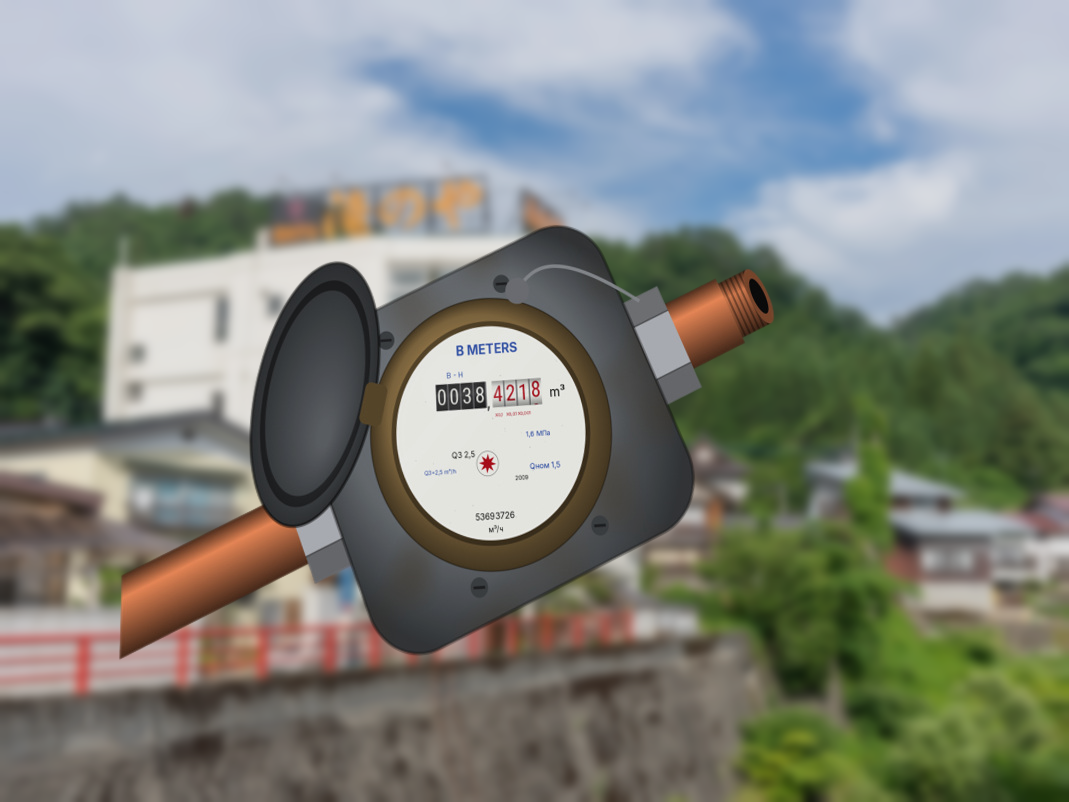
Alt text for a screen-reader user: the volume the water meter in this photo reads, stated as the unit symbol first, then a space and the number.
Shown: m³ 38.4218
